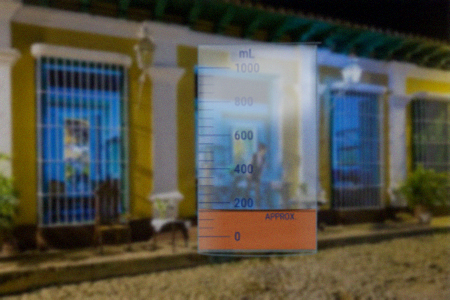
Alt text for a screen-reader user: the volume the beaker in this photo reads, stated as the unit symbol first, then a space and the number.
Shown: mL 150
